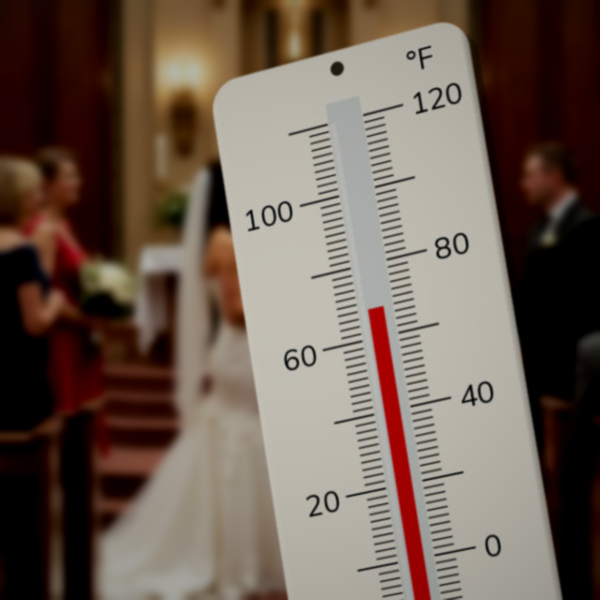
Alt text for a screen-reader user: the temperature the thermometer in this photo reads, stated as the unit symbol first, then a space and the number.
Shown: °F 68
